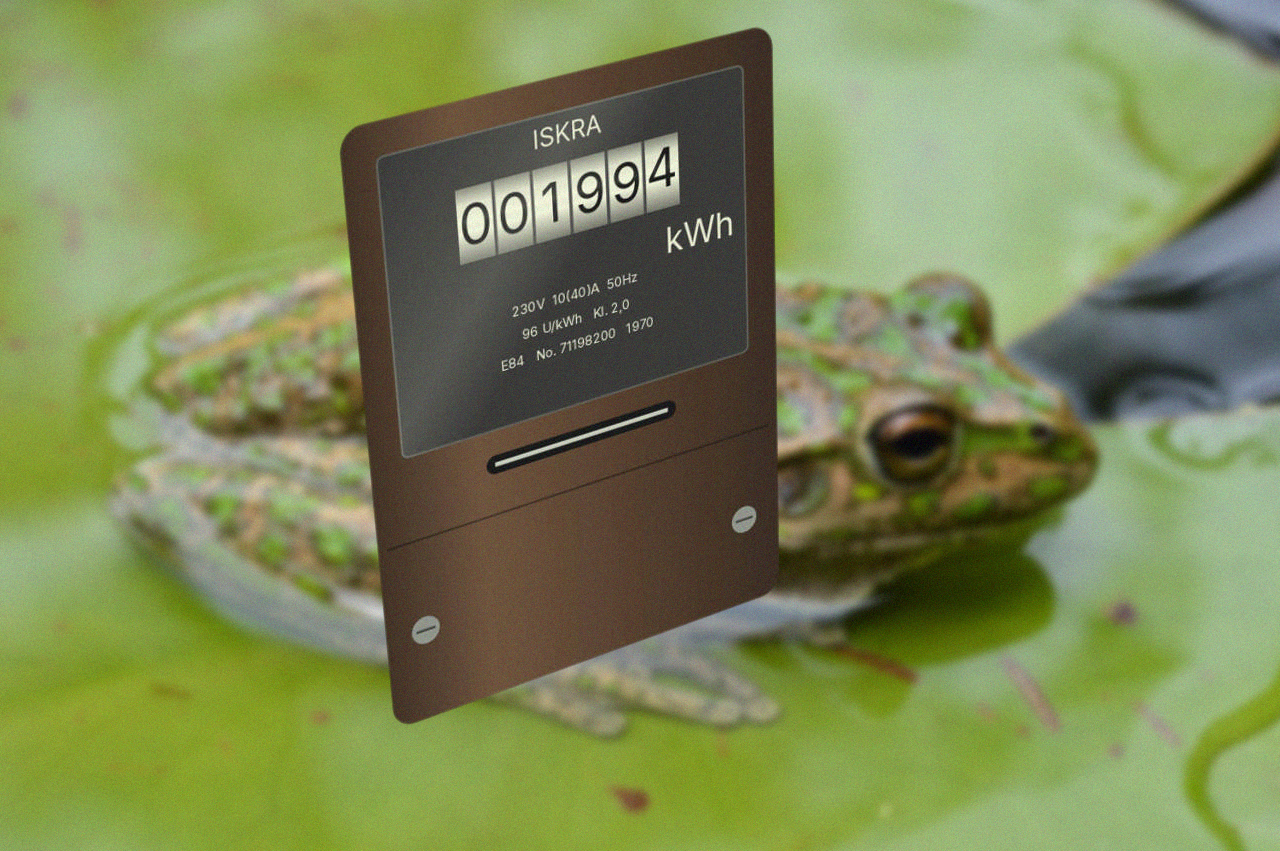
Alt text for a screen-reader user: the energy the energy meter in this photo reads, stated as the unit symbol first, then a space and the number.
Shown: kWh 1994
